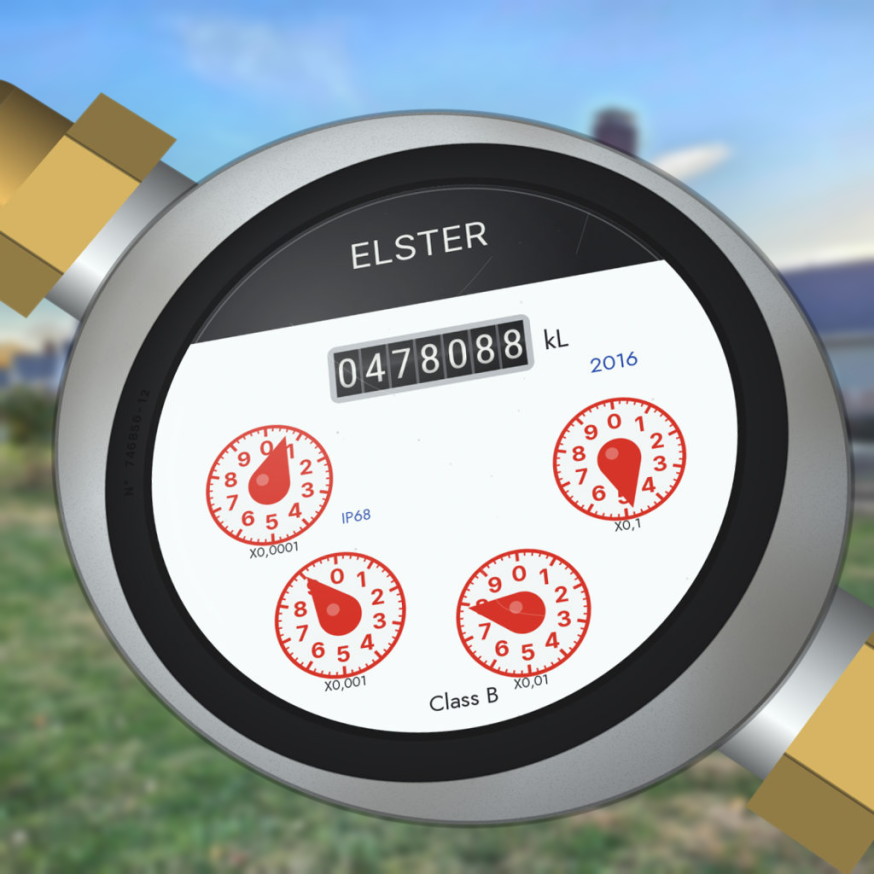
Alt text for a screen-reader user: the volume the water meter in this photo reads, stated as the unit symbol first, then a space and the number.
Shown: kL 478088.4790
